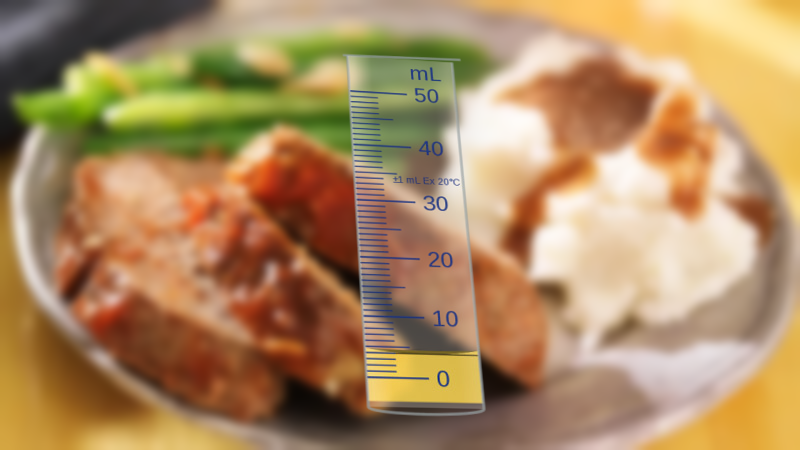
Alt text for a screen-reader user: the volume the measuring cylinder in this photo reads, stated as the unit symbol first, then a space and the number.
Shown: mL 4
